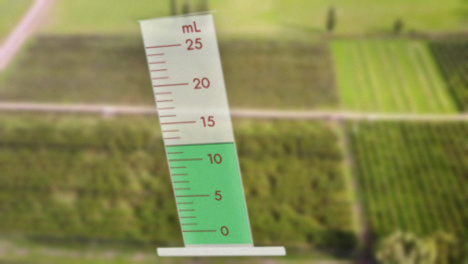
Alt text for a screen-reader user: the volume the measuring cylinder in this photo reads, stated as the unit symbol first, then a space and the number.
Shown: mL 12
